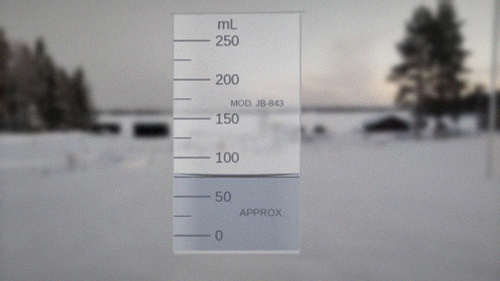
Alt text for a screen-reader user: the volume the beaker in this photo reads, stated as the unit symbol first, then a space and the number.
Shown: mL 75
